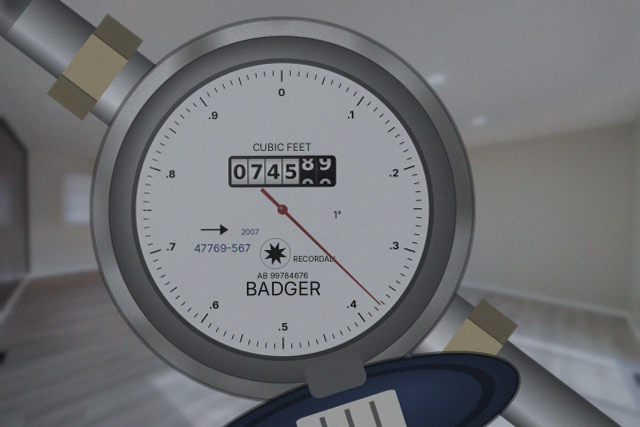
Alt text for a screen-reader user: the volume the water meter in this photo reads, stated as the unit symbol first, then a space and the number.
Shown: ft³ 74589.37
